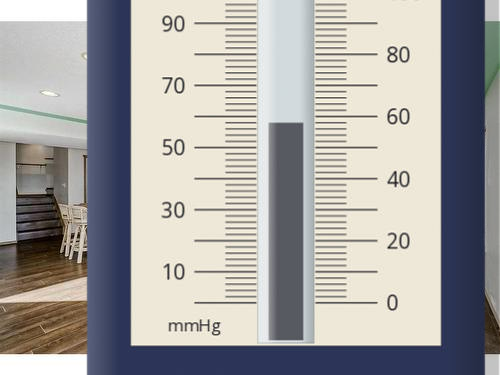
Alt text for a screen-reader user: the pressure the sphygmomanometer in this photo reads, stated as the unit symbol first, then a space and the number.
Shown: mmHg 58
